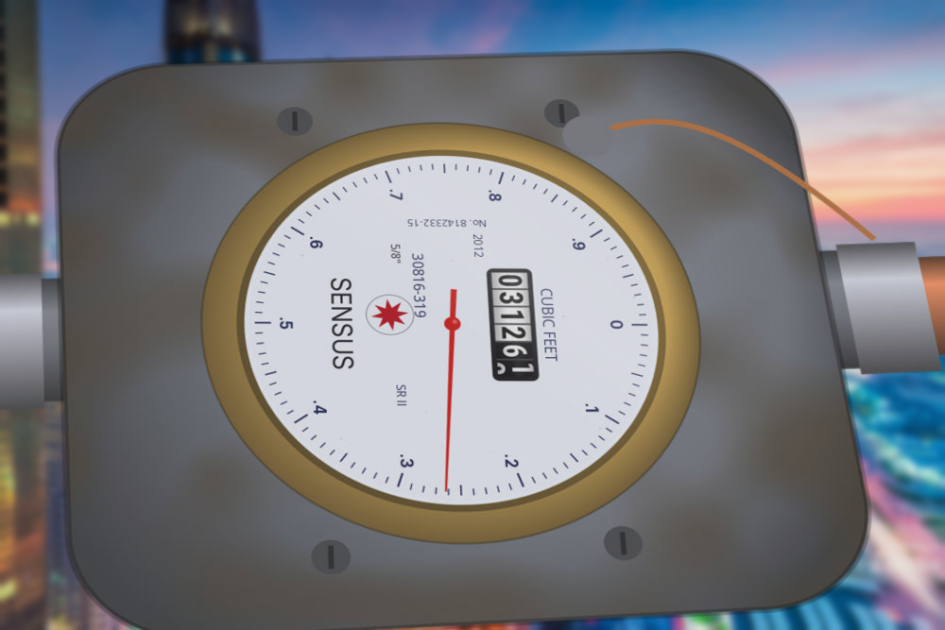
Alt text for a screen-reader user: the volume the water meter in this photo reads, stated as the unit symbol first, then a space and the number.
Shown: ft³ 31261.26
